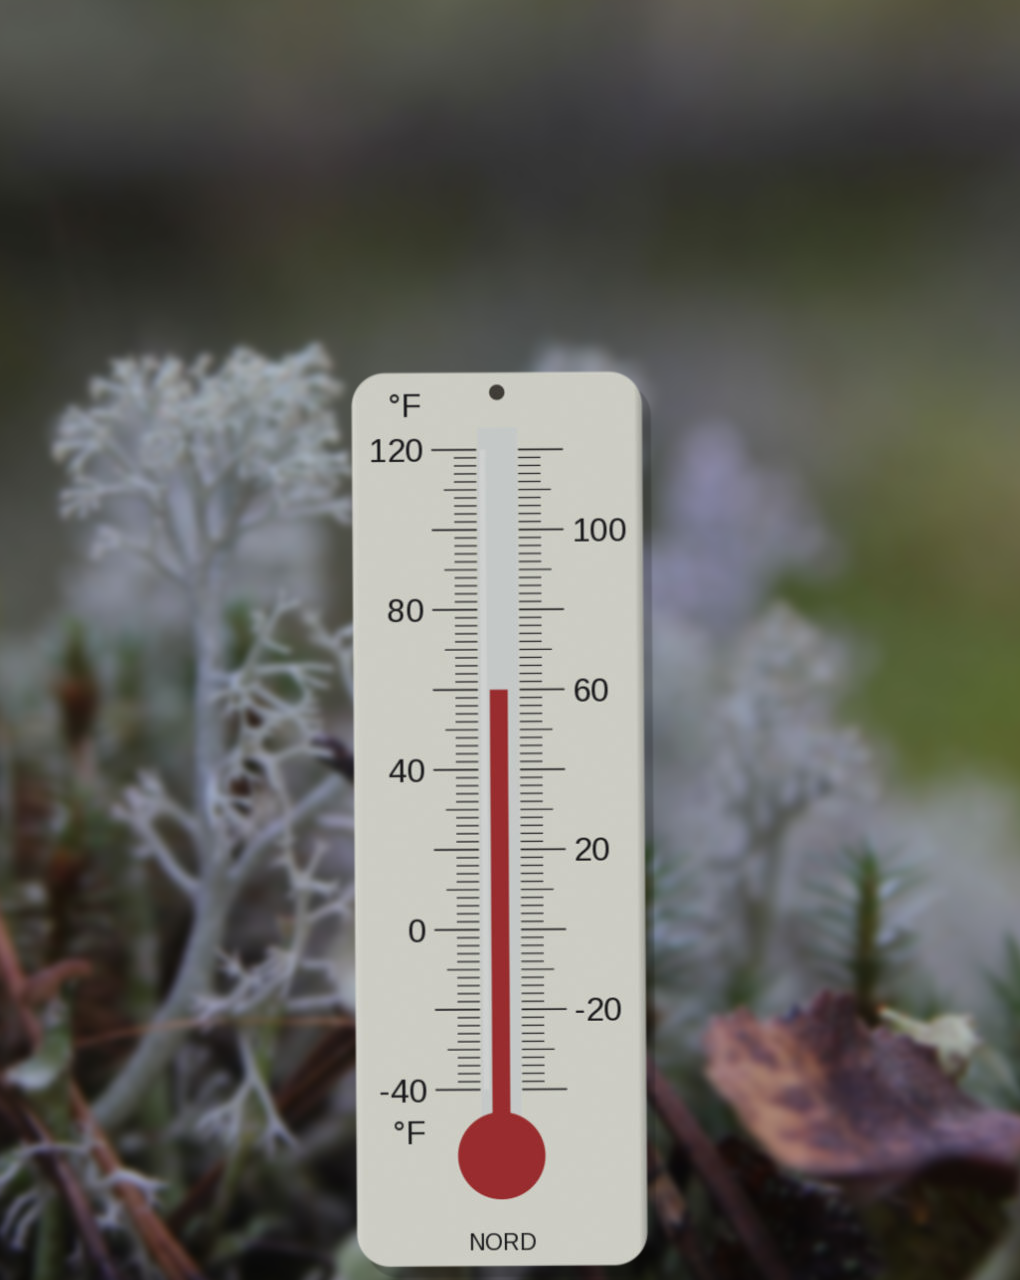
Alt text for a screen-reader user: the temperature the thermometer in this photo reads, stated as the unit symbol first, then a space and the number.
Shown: °F 60
